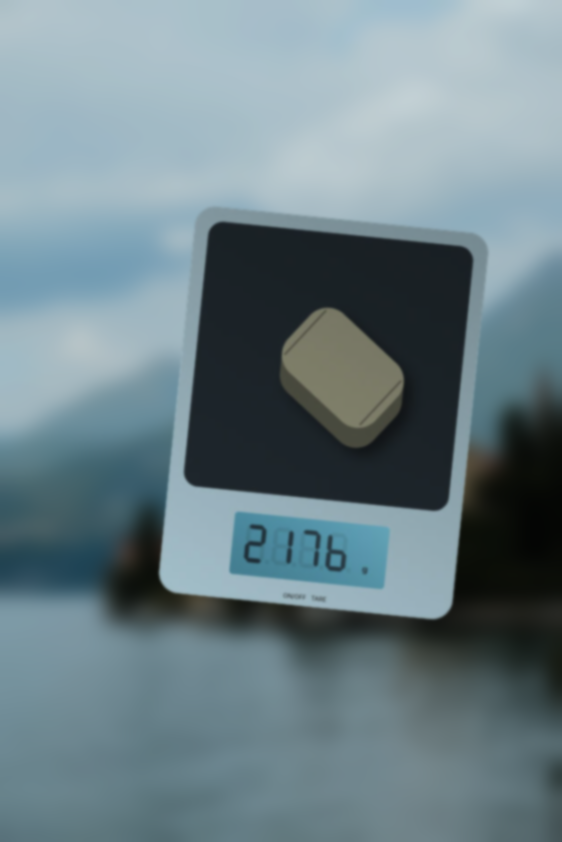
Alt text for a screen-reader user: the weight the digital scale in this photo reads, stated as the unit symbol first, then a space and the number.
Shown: g 2176
